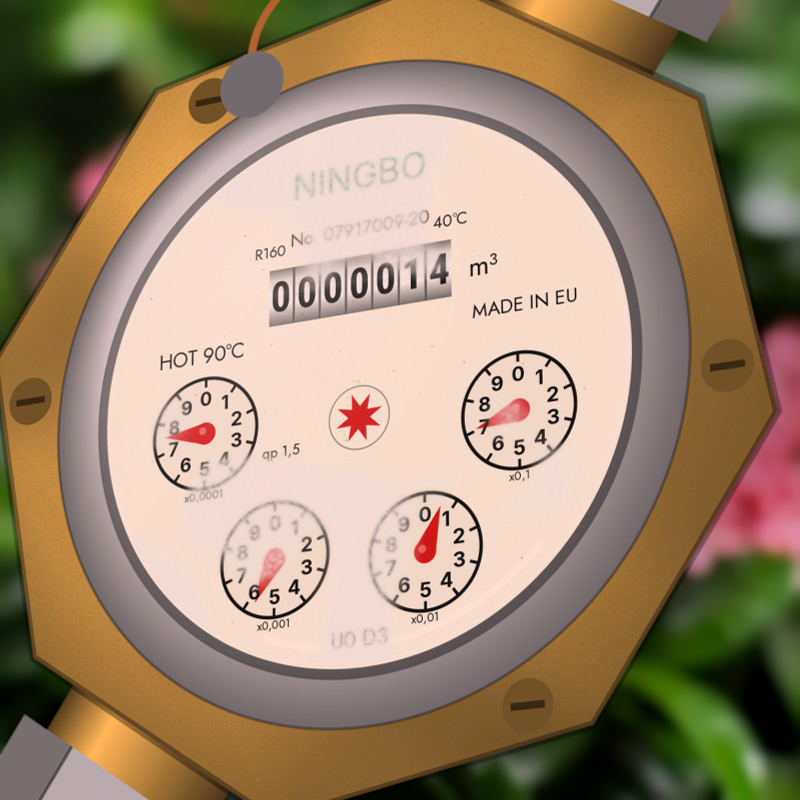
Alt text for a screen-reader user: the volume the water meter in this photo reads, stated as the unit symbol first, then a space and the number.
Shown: m³ 14.7057
